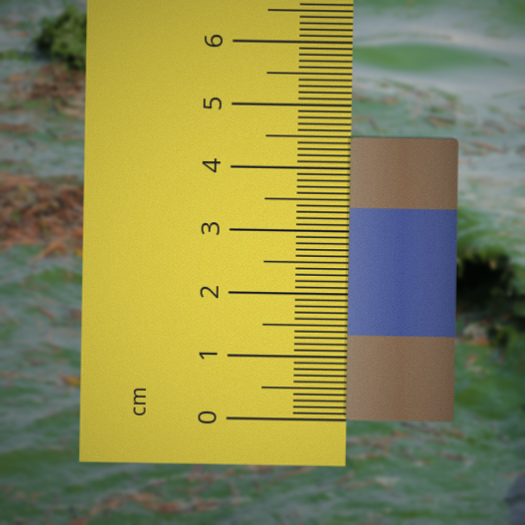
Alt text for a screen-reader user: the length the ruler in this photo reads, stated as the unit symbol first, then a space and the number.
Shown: cm 4.5
